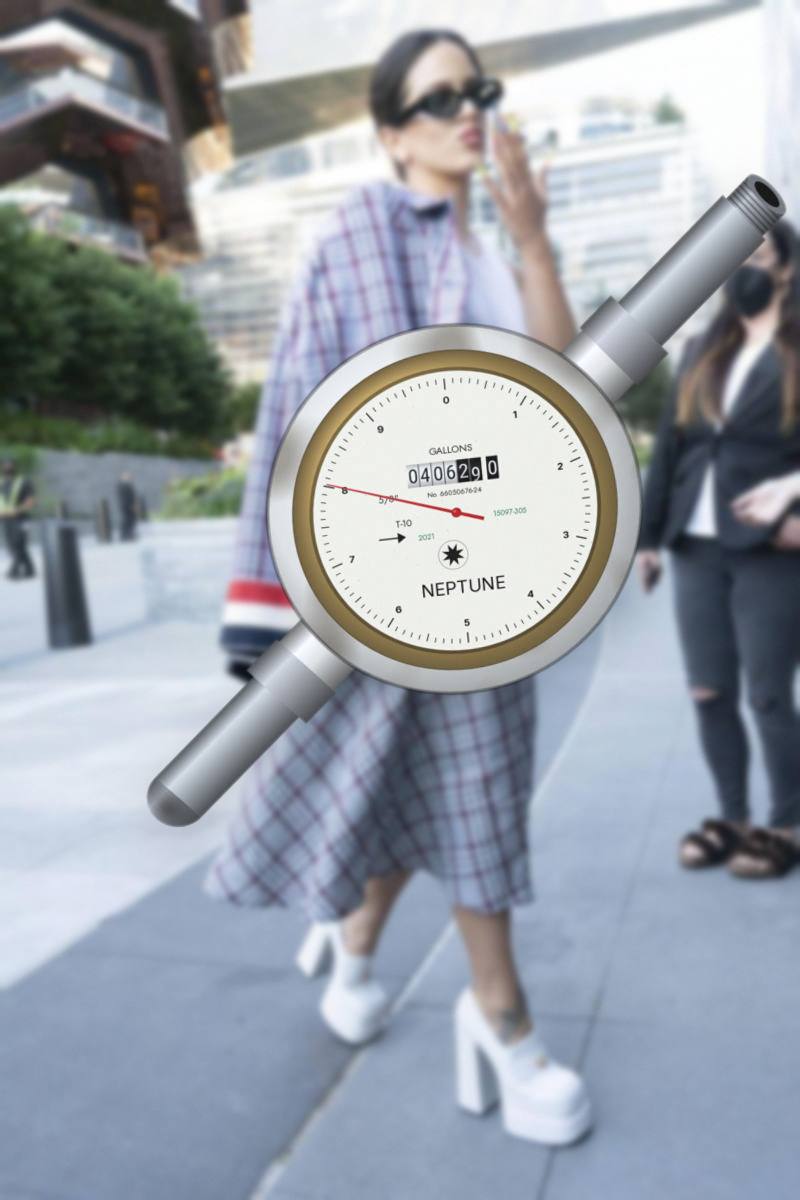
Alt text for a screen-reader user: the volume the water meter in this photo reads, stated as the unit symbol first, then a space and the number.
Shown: gal 406288.0
